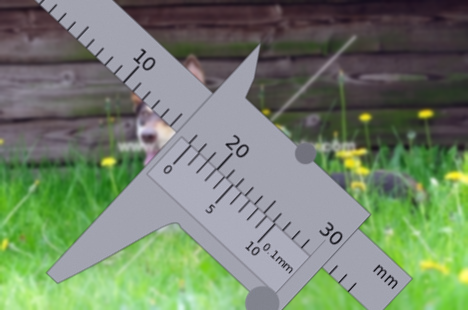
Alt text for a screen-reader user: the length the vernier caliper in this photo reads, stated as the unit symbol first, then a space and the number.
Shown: mm 17.2
